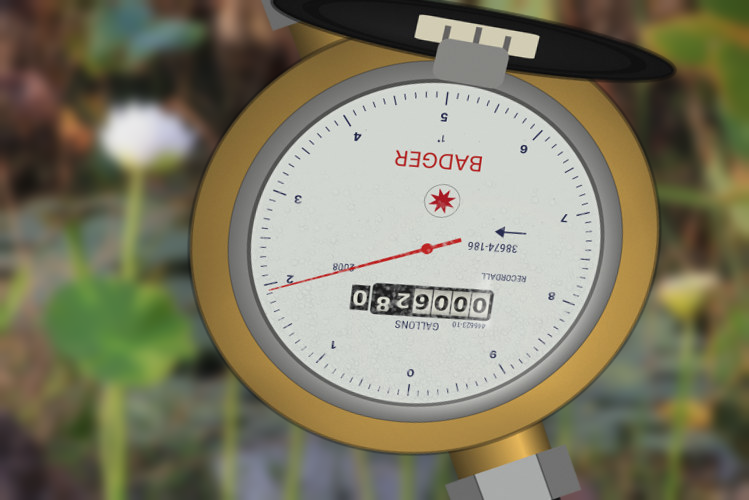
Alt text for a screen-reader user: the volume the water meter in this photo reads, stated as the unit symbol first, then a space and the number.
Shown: gal 6281.9
